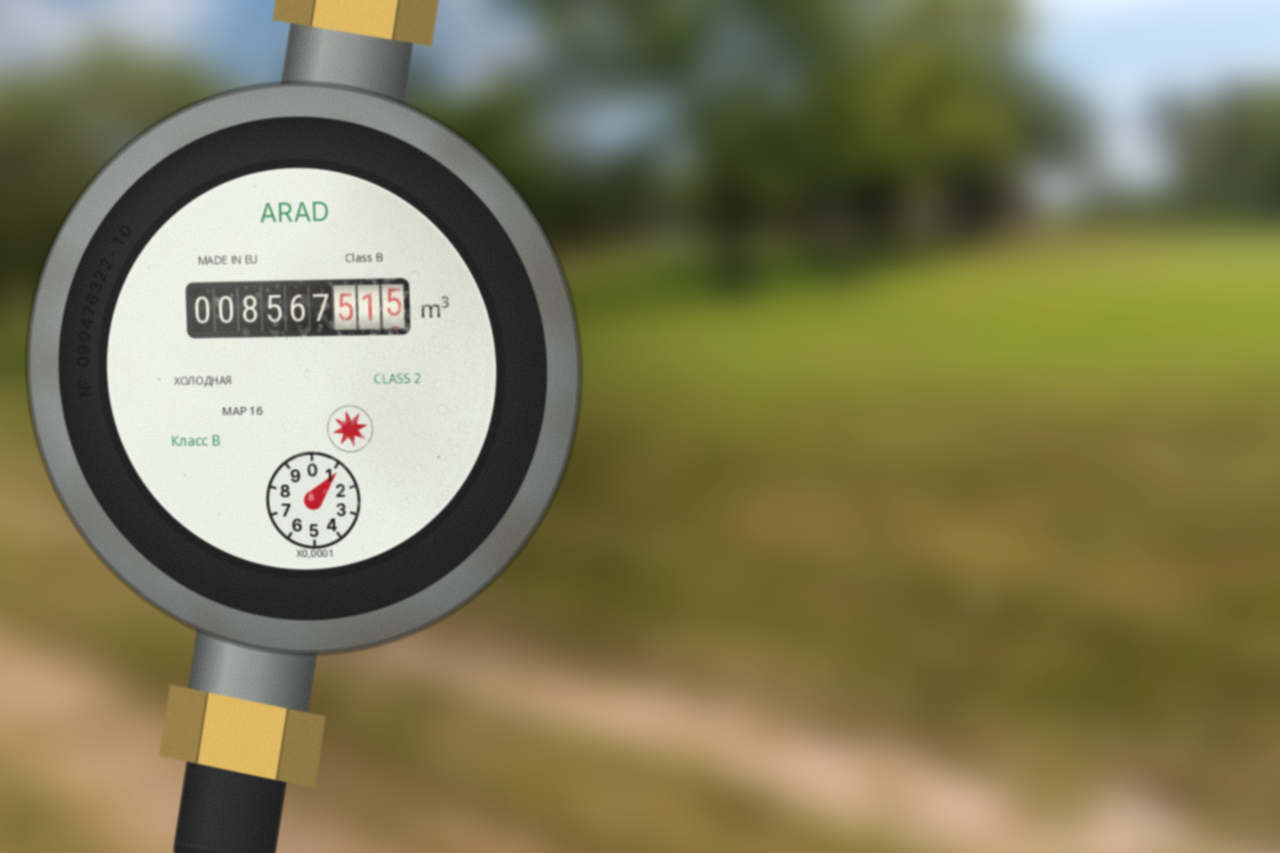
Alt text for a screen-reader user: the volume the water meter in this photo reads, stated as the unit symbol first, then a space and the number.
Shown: m³ 8567.5151
